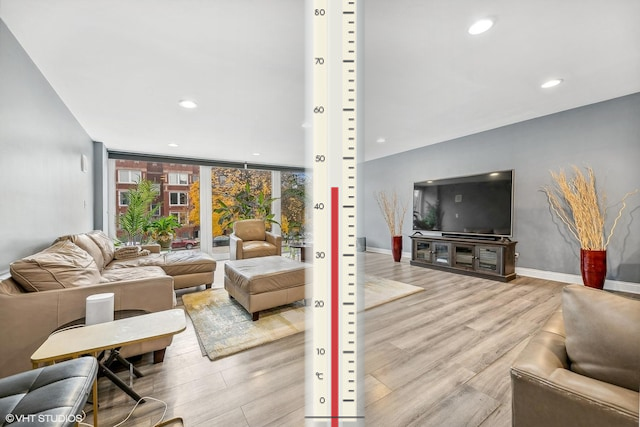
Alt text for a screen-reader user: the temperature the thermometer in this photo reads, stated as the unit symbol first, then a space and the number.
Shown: °C 44
